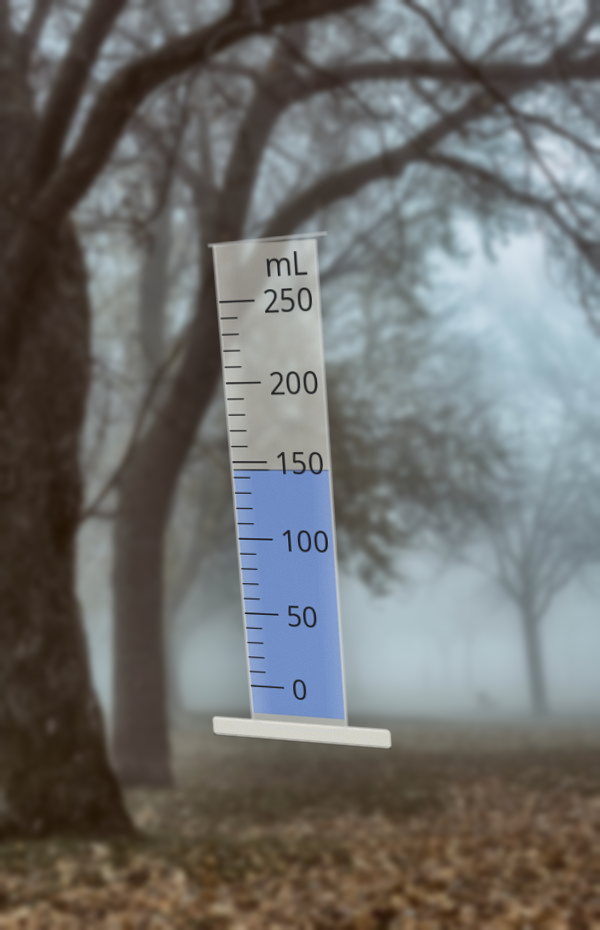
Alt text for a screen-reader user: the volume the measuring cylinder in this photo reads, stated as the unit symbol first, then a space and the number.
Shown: mL 145
